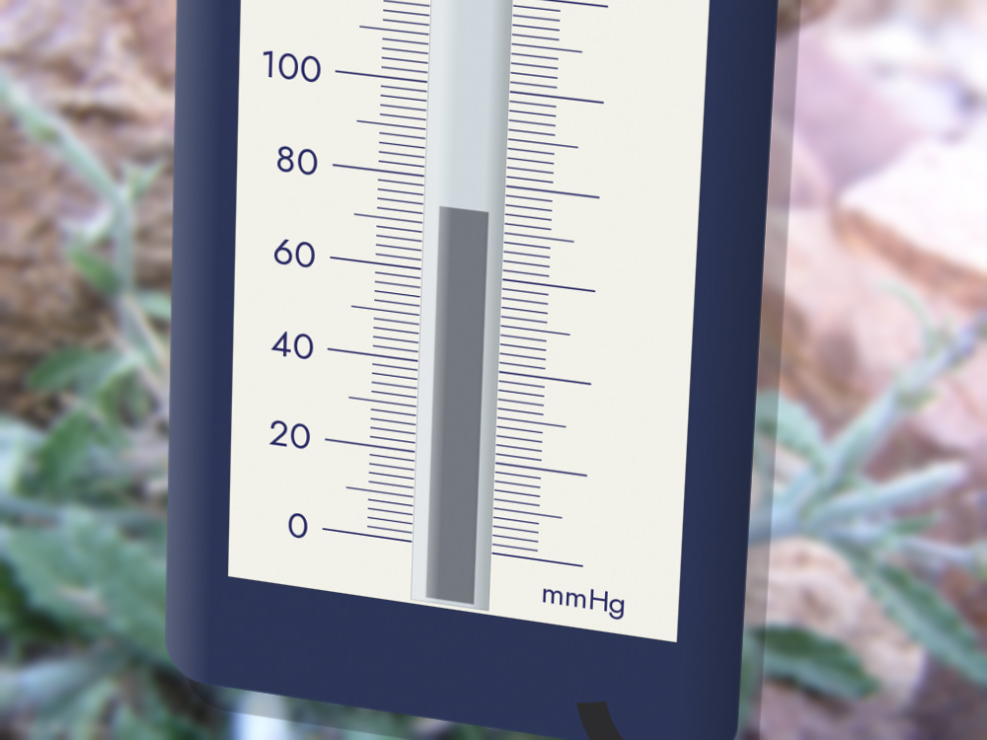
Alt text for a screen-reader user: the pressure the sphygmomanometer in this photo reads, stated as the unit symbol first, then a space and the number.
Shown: mmHg 74
